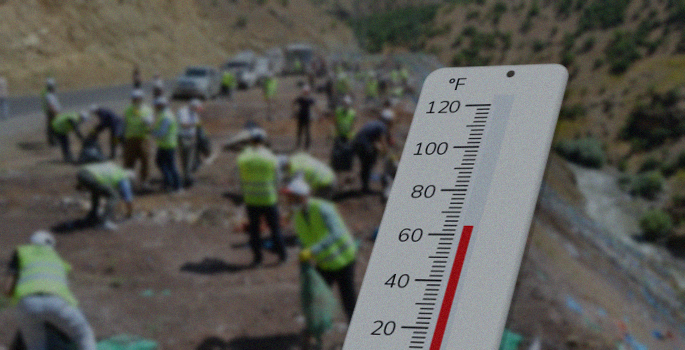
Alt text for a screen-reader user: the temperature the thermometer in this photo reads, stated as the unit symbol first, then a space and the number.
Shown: °F 64
